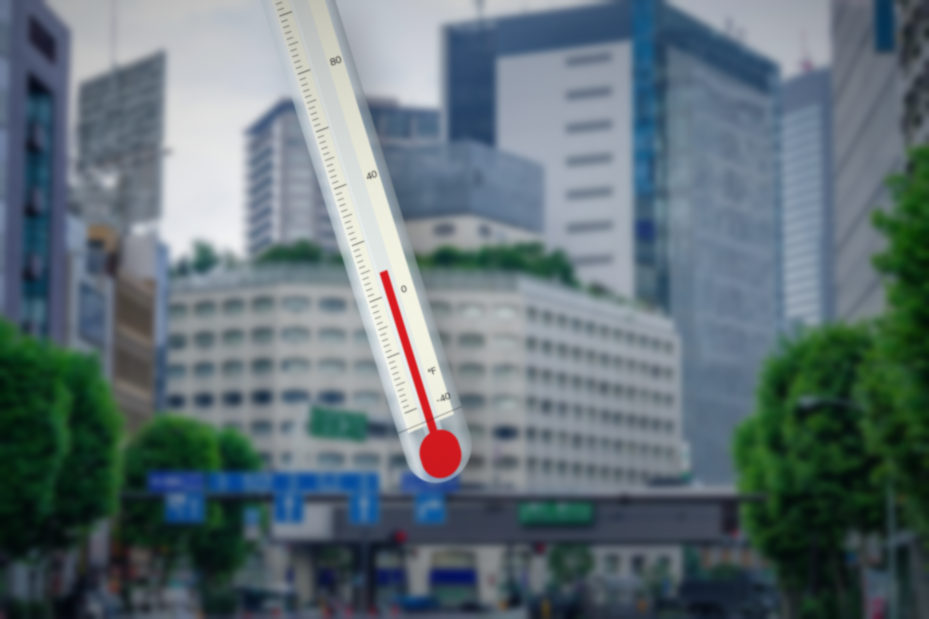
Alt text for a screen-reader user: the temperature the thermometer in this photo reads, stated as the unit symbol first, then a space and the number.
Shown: °F 8
